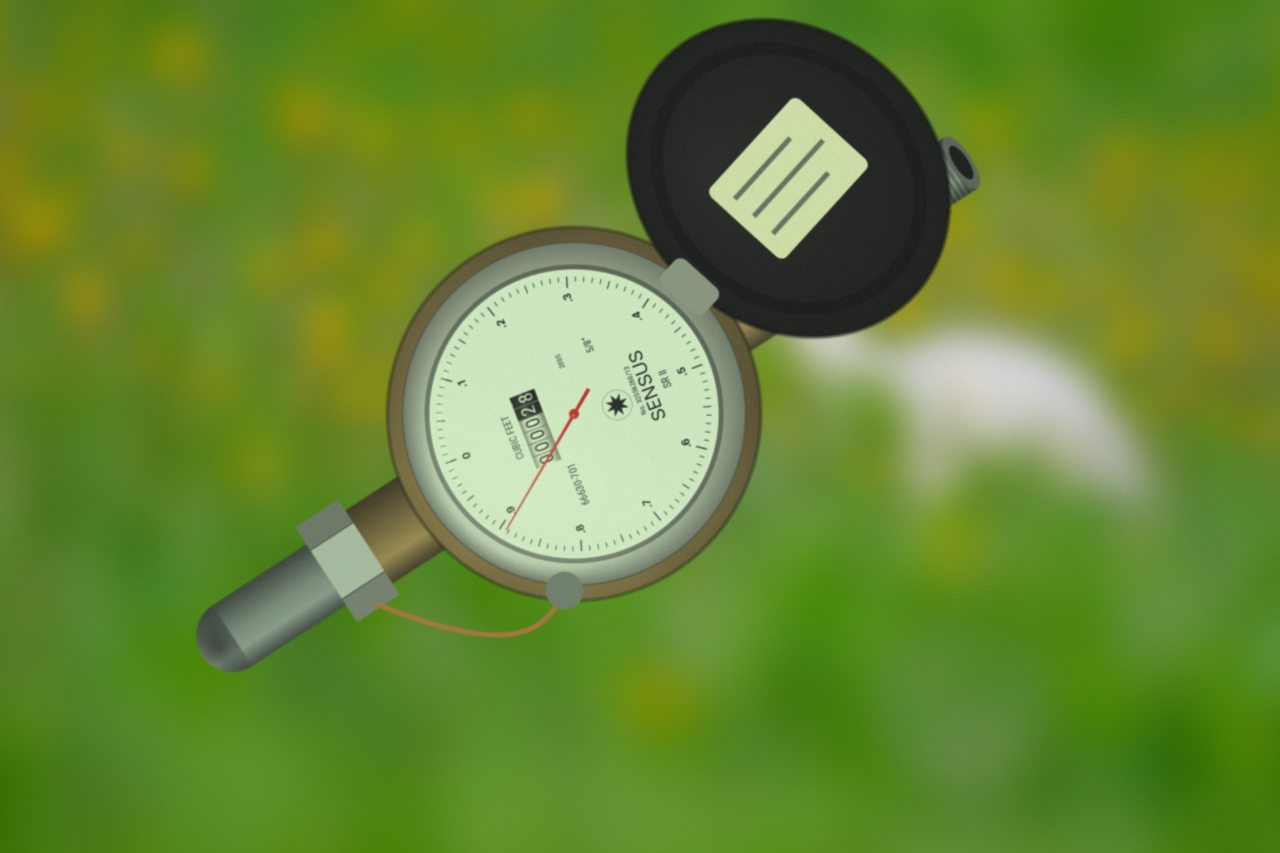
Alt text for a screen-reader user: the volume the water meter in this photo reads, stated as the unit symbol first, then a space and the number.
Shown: ft³ 27.89
